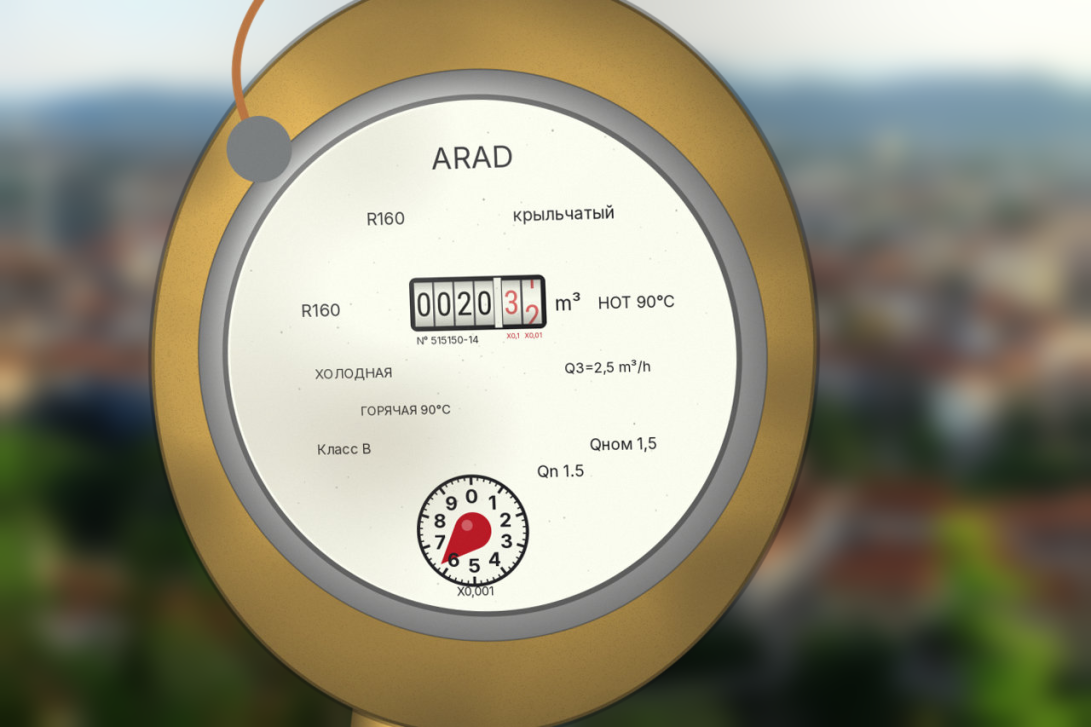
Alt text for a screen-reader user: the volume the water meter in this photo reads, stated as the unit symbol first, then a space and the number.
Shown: m³ 20.316
